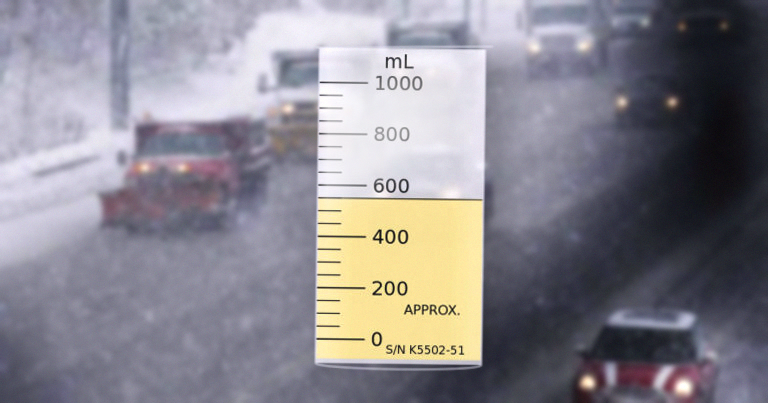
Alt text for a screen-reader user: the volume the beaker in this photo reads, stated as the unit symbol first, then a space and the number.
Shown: mL 550
